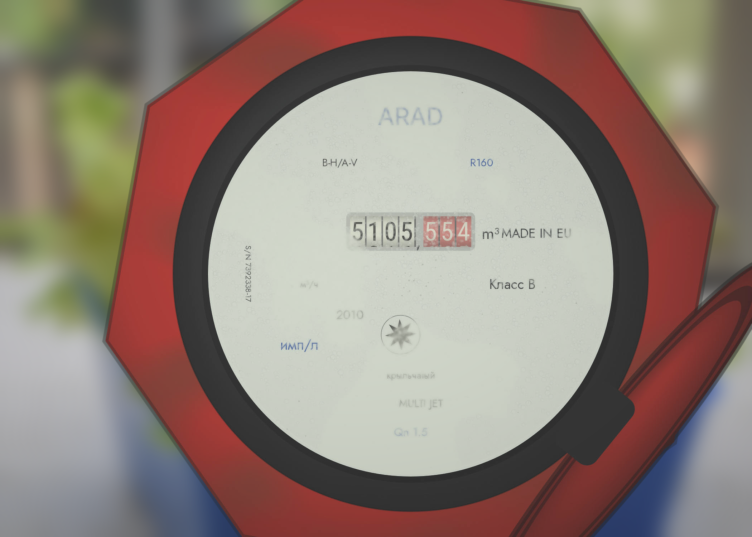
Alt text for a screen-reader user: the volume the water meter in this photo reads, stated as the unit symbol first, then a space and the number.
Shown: m³ 5105.554
